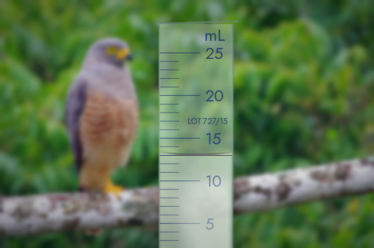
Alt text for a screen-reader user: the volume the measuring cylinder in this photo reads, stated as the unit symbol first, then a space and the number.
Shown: mL 13
